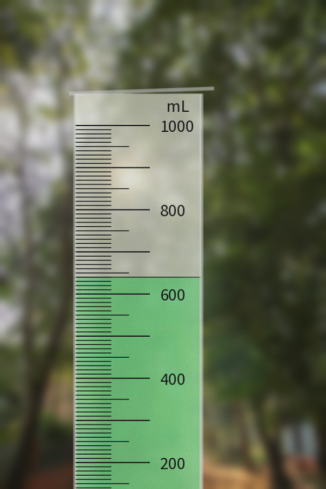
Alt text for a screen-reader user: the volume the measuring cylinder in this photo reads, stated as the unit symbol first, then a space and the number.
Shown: mL 640
